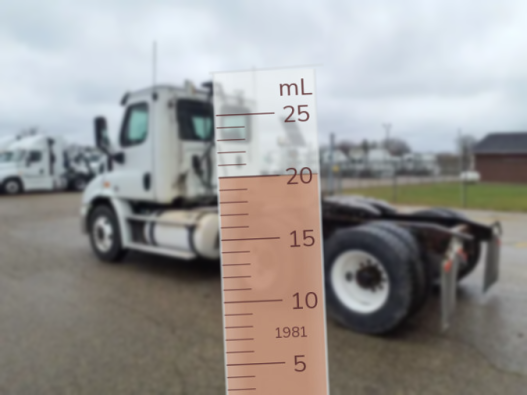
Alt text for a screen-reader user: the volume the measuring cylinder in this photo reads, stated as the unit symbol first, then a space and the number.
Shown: mL 20
